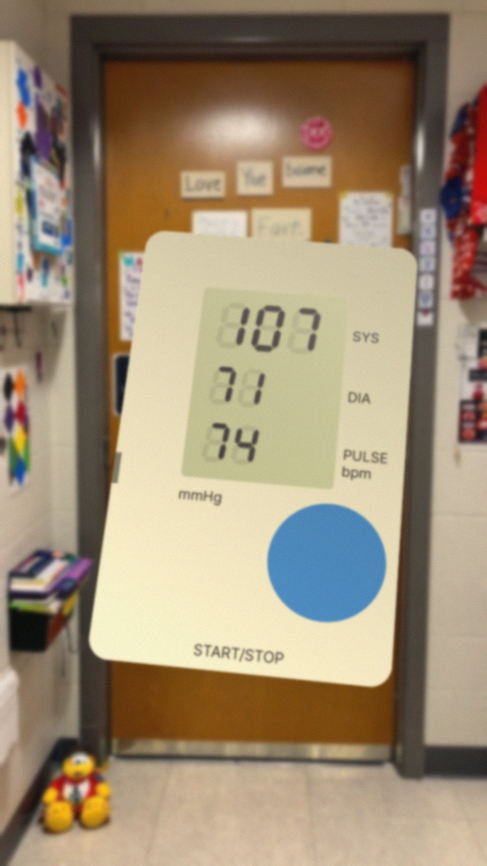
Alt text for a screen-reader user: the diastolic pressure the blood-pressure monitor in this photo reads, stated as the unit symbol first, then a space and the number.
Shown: mmHg 71
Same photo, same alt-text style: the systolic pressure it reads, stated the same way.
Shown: mmHg 107
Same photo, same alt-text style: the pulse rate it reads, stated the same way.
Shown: bpm 74
